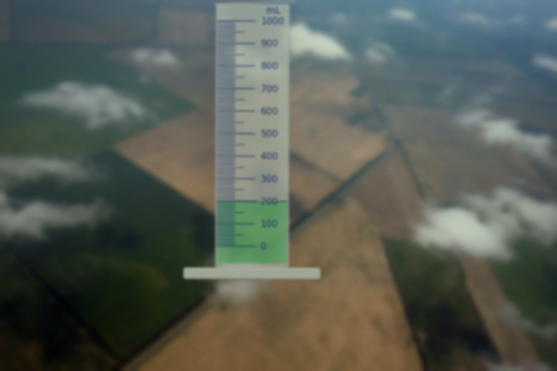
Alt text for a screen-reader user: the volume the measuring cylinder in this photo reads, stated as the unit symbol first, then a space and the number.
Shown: mL 200
